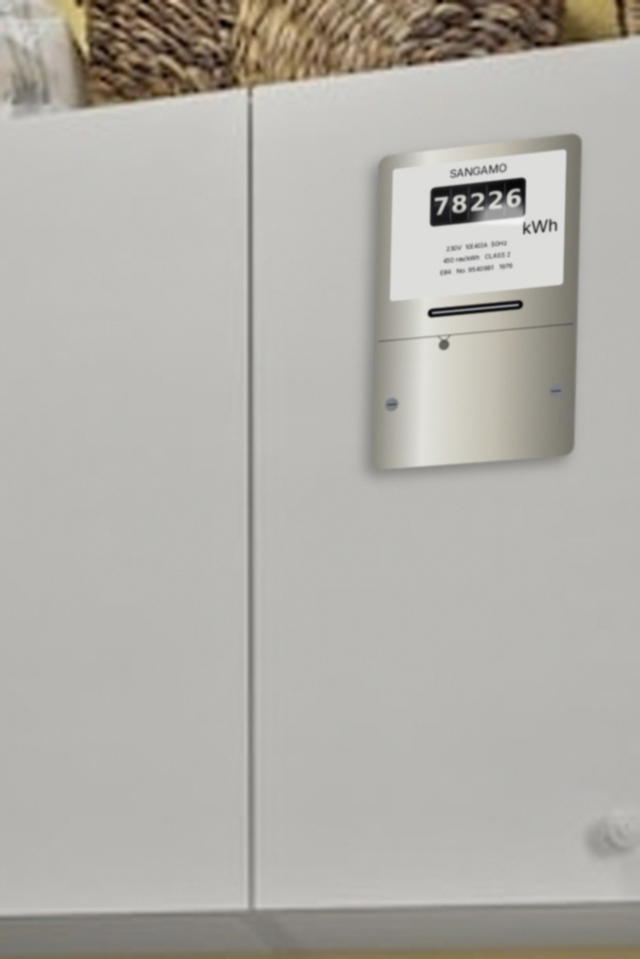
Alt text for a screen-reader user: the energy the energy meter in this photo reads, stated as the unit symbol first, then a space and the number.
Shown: kWh 78226
